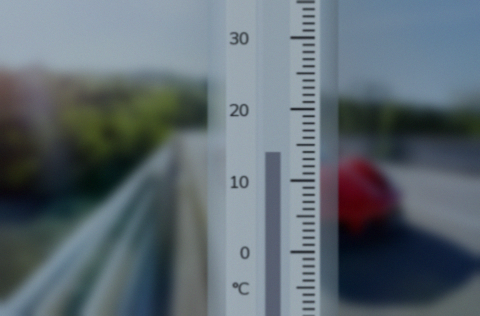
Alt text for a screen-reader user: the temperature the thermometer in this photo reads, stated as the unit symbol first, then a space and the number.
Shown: °C 14
